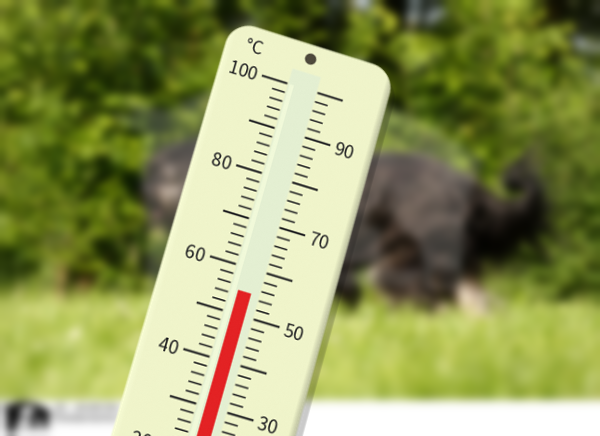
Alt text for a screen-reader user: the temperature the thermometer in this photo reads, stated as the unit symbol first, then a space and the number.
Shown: °C 55
